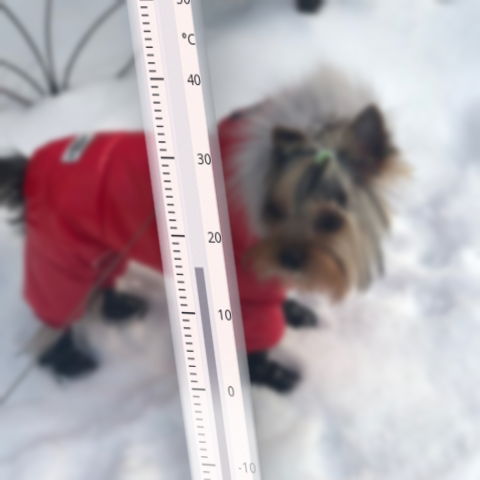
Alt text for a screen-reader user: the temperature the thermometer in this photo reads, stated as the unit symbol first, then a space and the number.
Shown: °C 16
